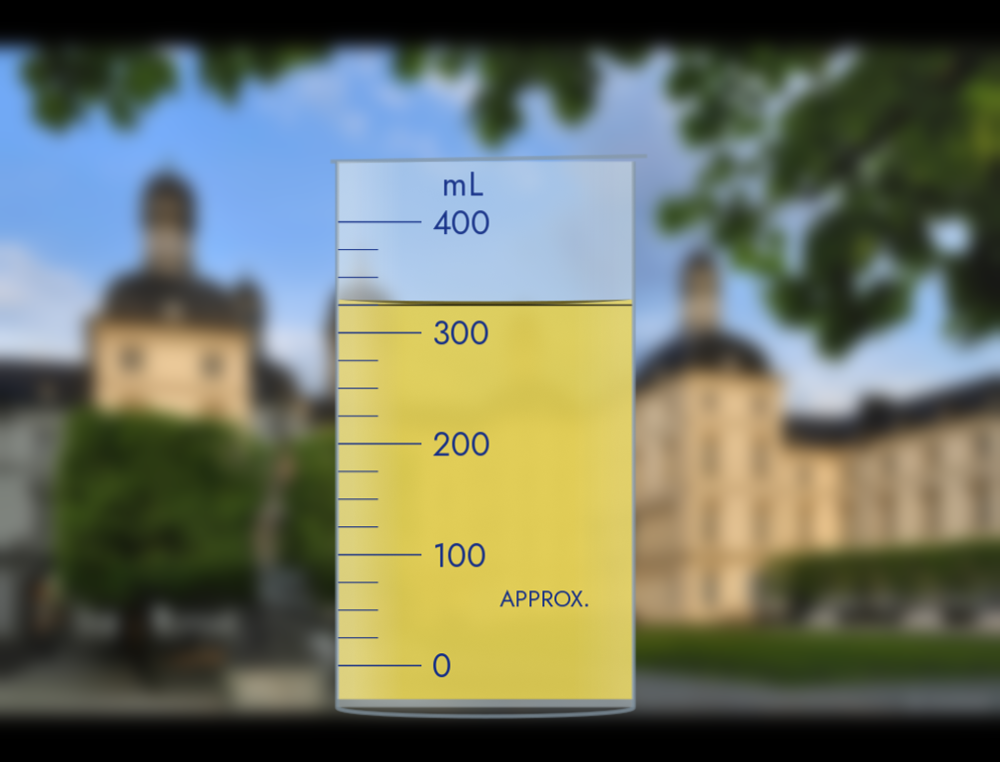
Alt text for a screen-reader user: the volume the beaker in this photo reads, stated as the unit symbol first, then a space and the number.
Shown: mL 325
